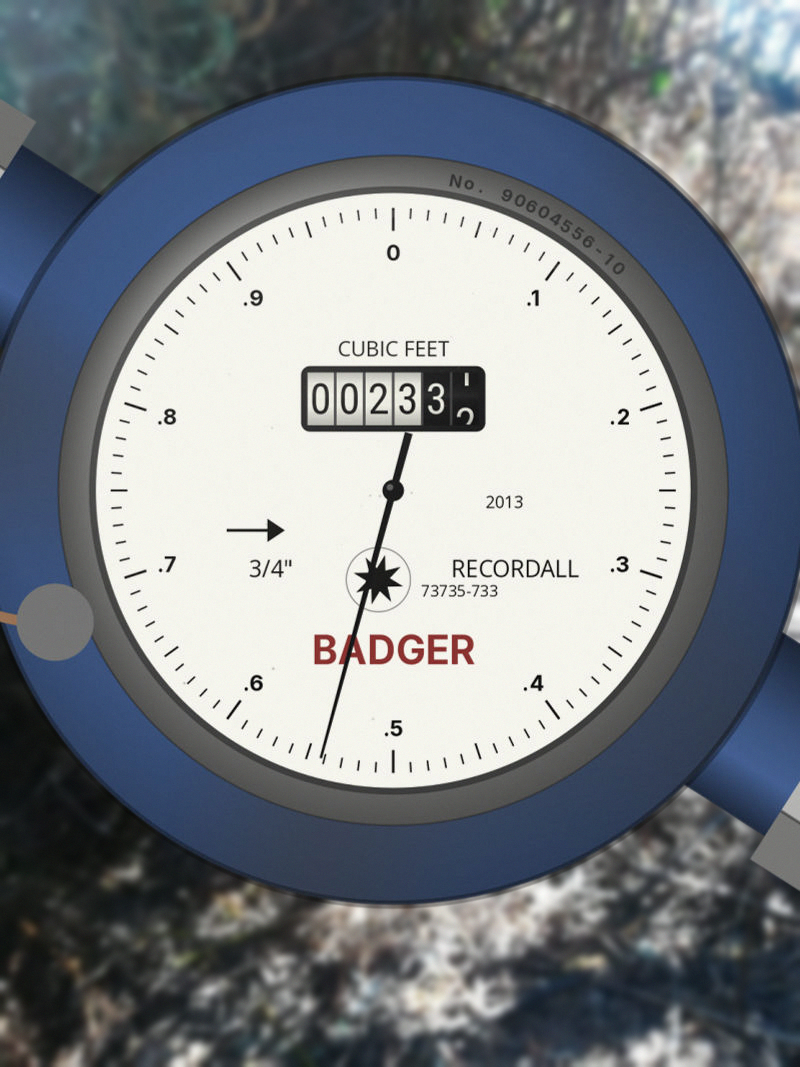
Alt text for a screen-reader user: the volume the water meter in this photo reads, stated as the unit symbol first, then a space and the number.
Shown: ft³ 2331.54
